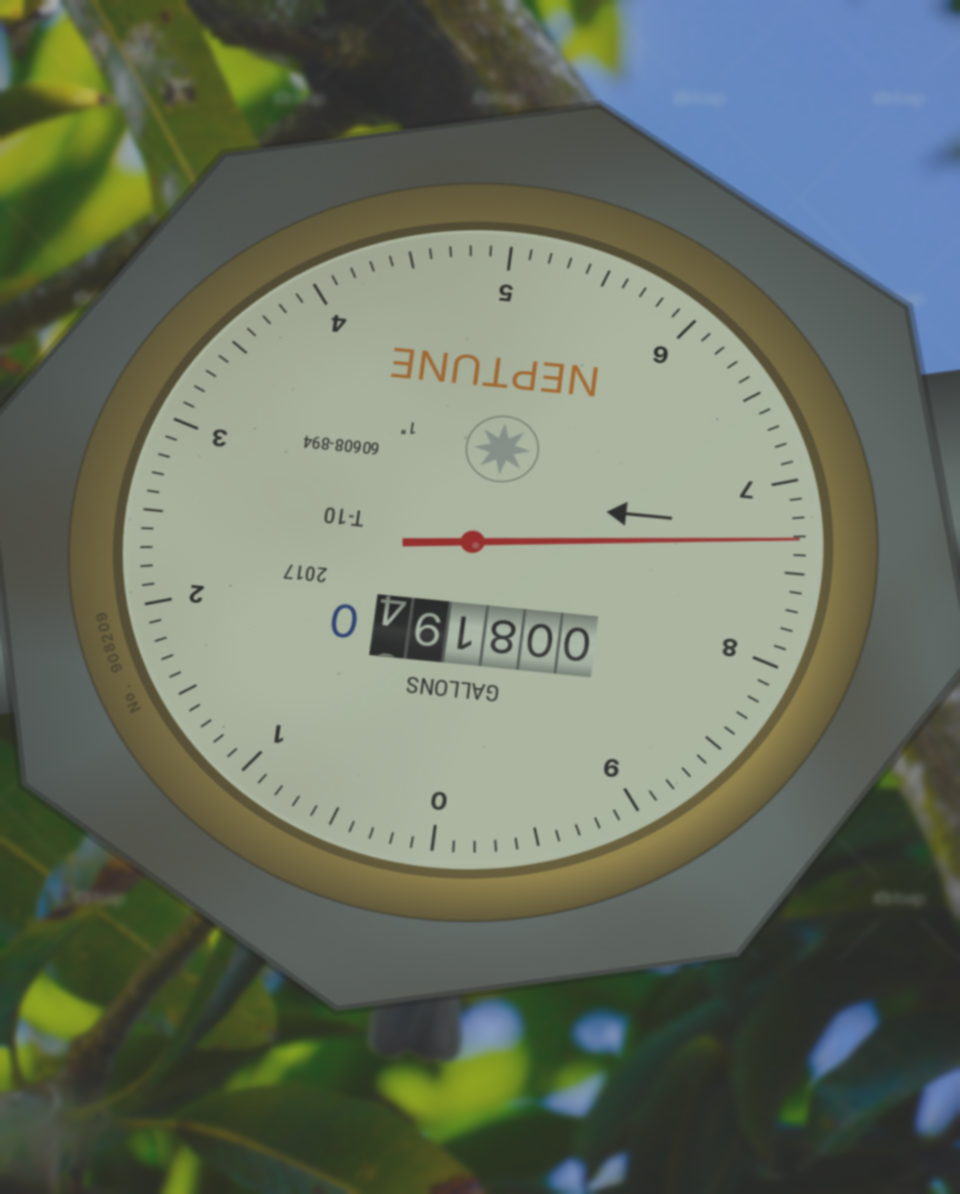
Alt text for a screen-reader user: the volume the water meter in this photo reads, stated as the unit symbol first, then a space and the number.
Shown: gal 81937.3
